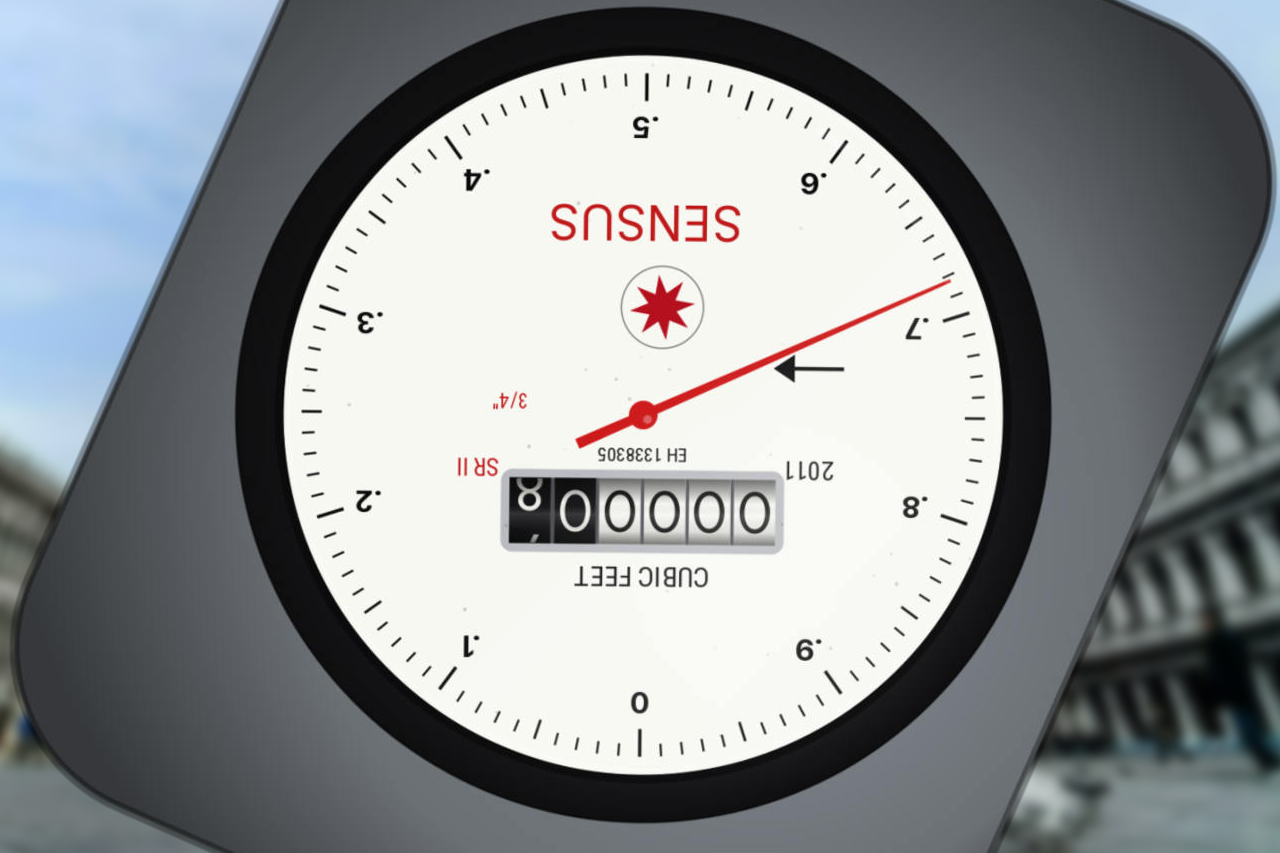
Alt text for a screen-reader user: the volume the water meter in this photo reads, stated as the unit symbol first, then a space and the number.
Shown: ft³ 7.68
